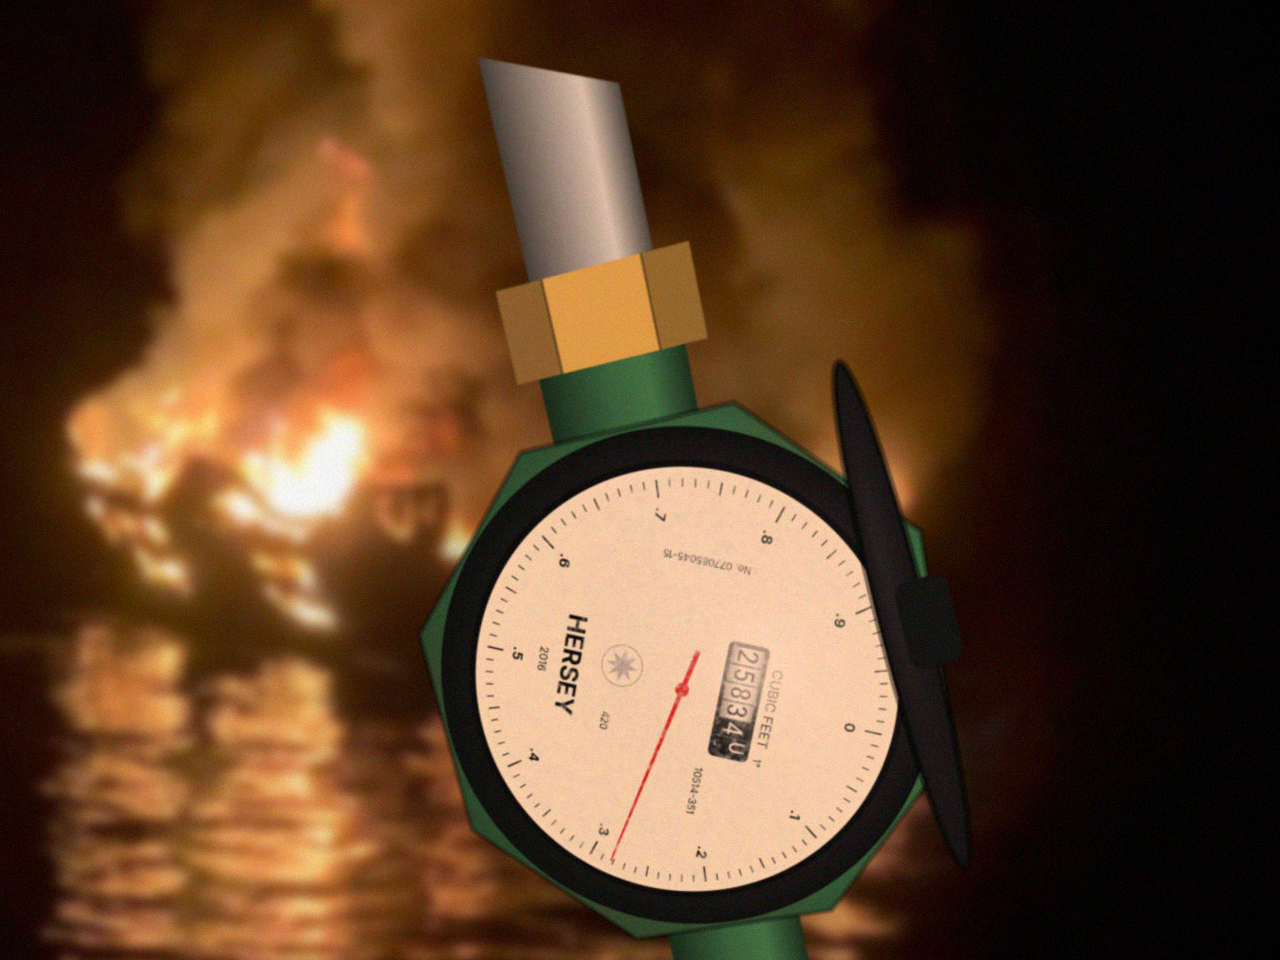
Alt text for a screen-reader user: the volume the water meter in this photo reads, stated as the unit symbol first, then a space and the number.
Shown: ft³ 258340.28
